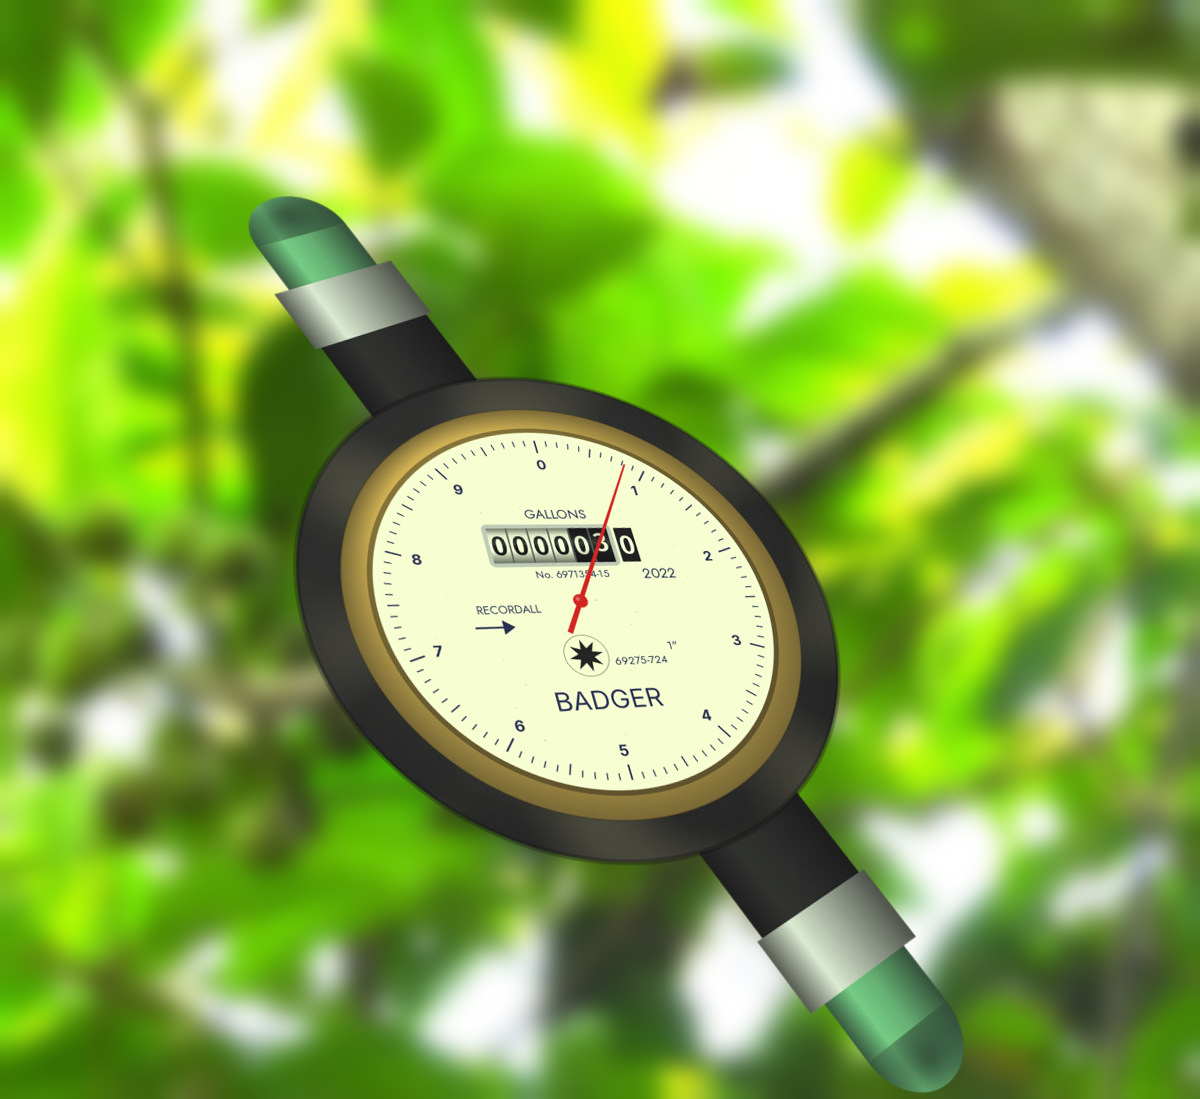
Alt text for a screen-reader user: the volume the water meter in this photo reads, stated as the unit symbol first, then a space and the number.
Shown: gal 30.8
